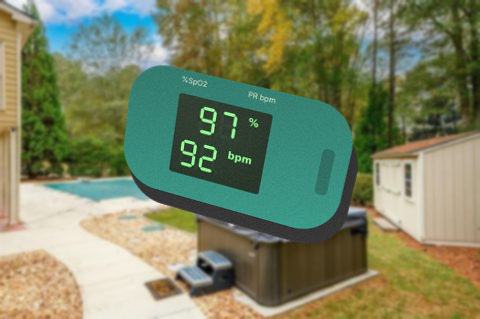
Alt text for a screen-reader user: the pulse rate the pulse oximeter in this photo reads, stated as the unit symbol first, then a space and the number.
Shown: bpm 92
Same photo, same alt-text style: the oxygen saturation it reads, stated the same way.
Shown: % 97
